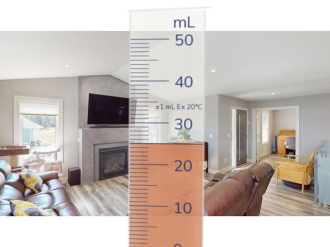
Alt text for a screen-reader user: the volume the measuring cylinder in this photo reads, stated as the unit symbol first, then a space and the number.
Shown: mL 25
